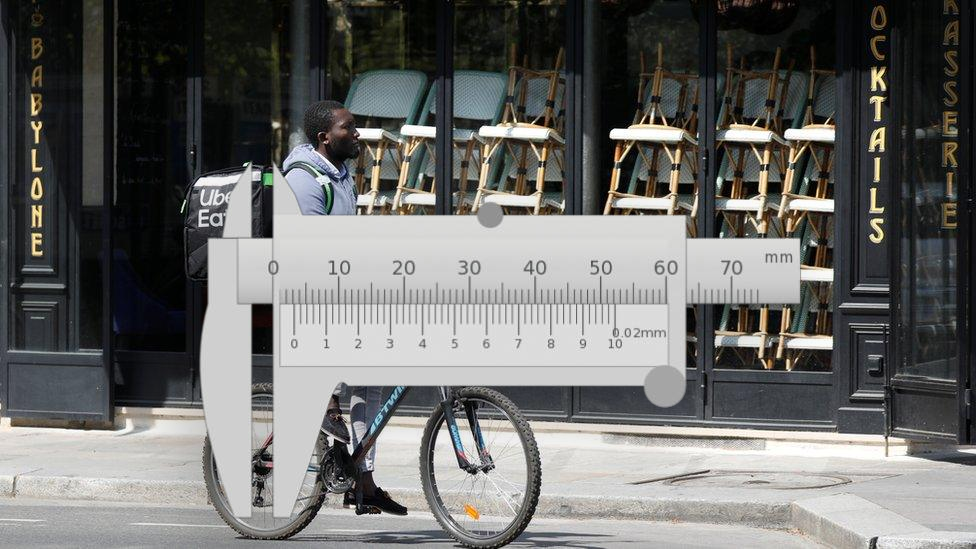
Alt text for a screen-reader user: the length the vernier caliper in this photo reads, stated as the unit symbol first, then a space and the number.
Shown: mm 3.2
